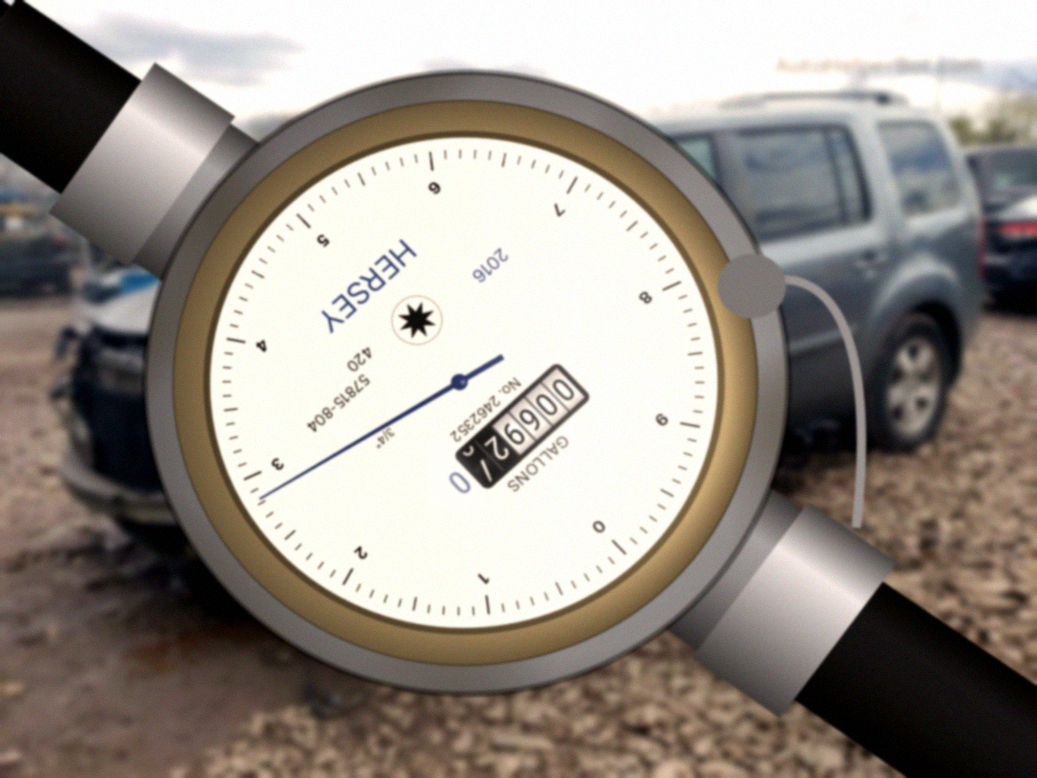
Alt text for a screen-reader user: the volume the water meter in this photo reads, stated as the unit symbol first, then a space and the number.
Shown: gal 69272.8
